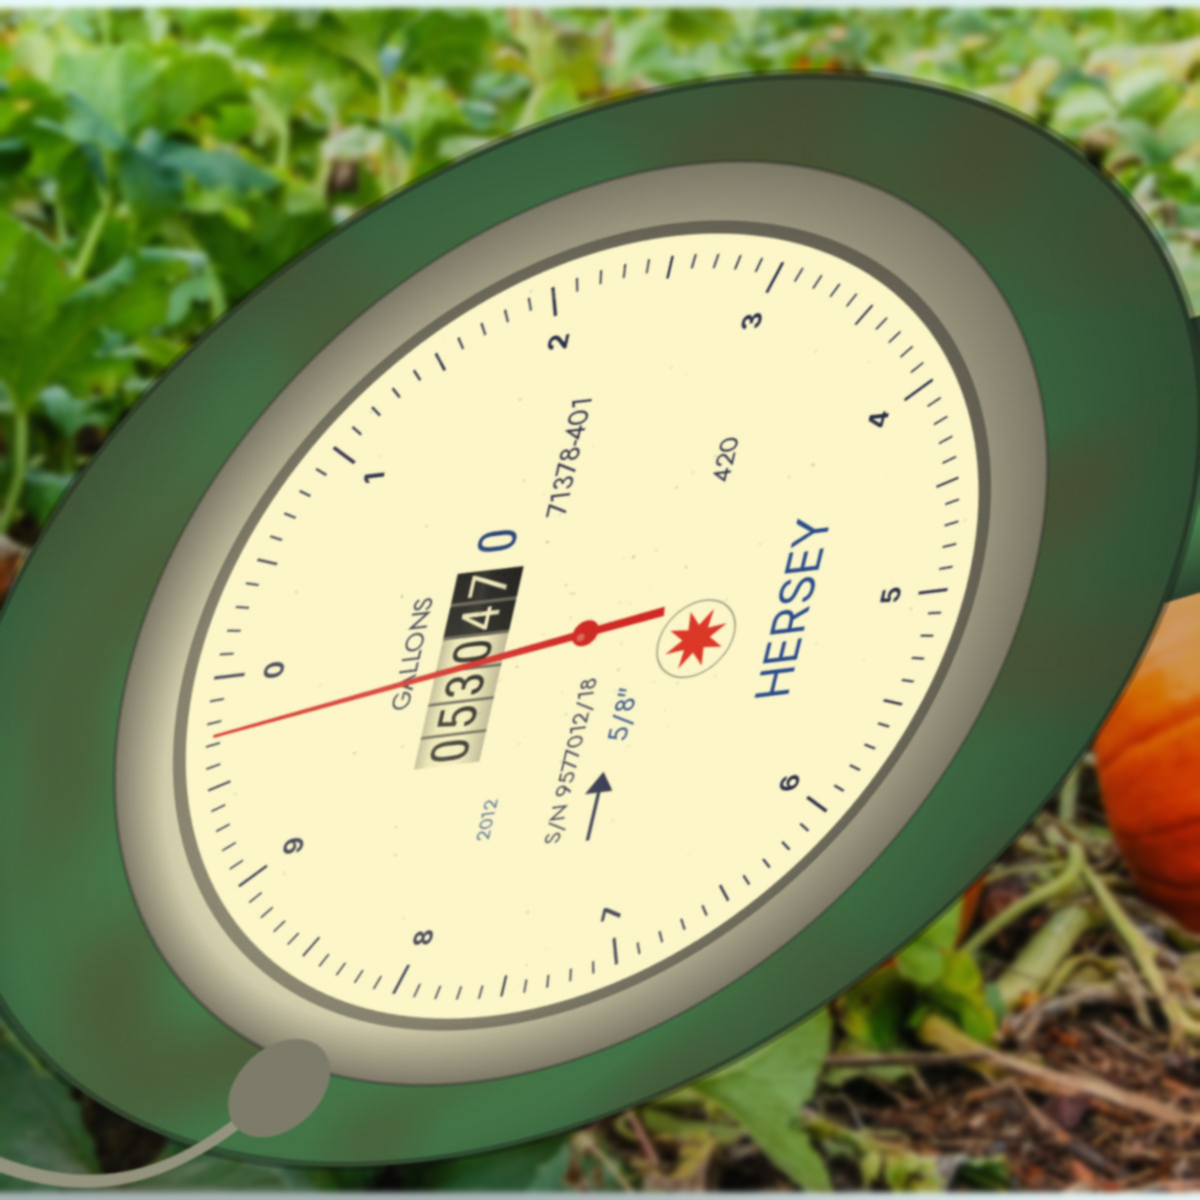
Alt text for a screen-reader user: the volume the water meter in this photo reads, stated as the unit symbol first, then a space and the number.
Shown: gal 530469.7
